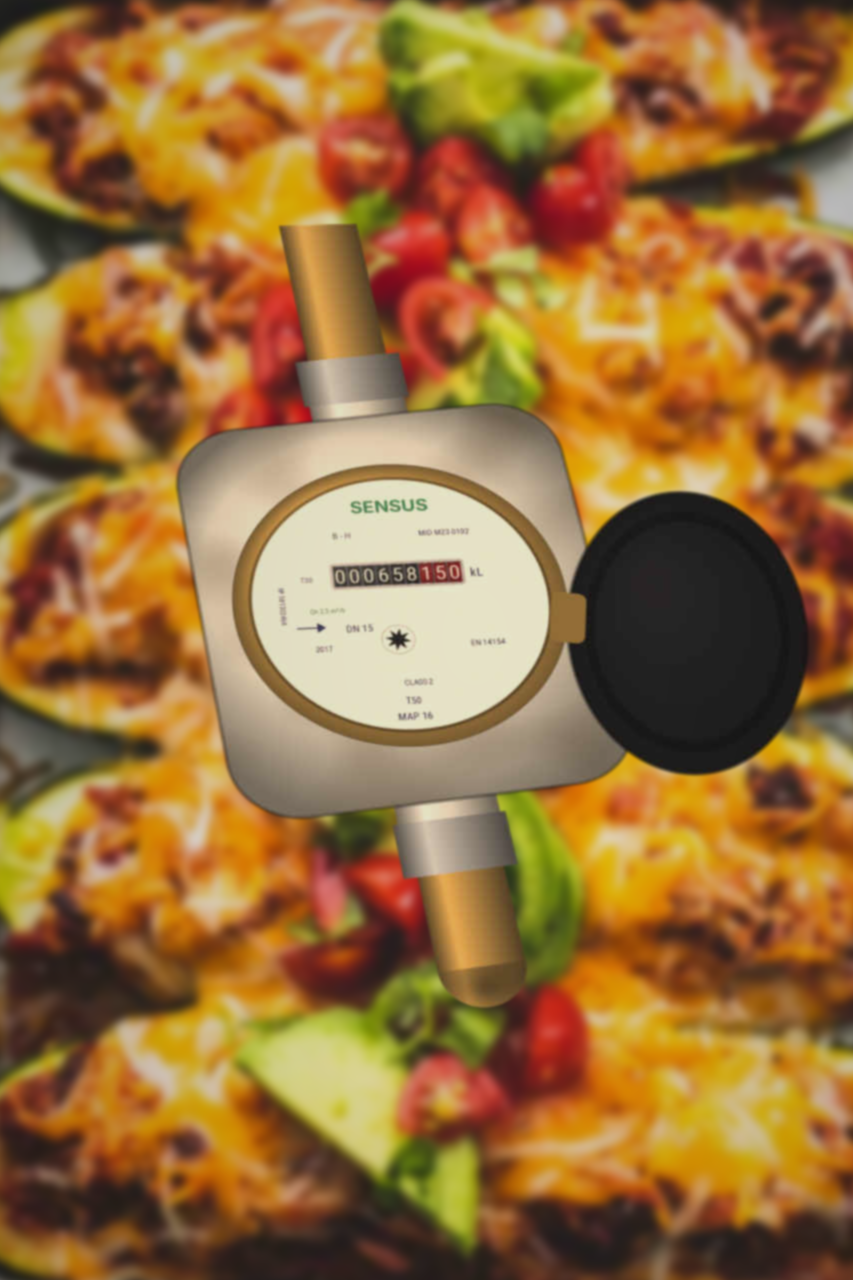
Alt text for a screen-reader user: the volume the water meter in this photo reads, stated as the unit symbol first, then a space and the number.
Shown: kL 658.150
